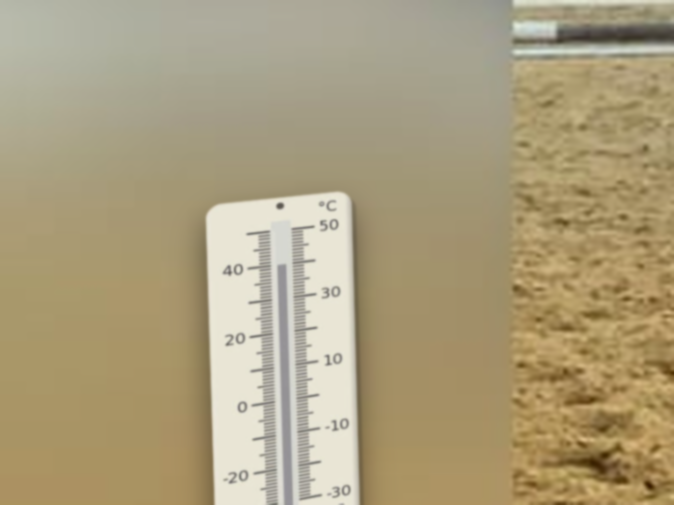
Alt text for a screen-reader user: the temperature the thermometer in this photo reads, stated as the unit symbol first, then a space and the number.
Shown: °C 40
